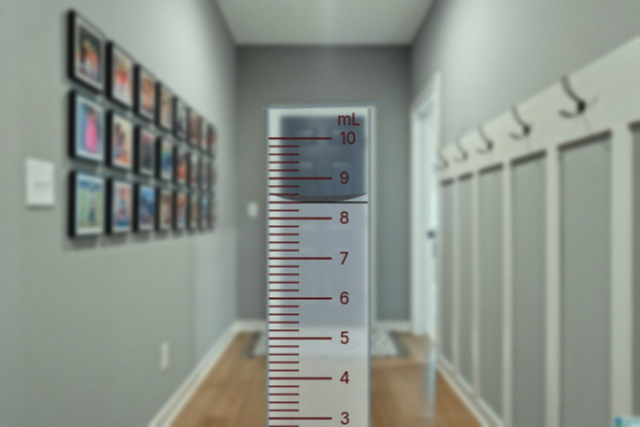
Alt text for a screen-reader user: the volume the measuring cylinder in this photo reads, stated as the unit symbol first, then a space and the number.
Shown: mL 8.4
